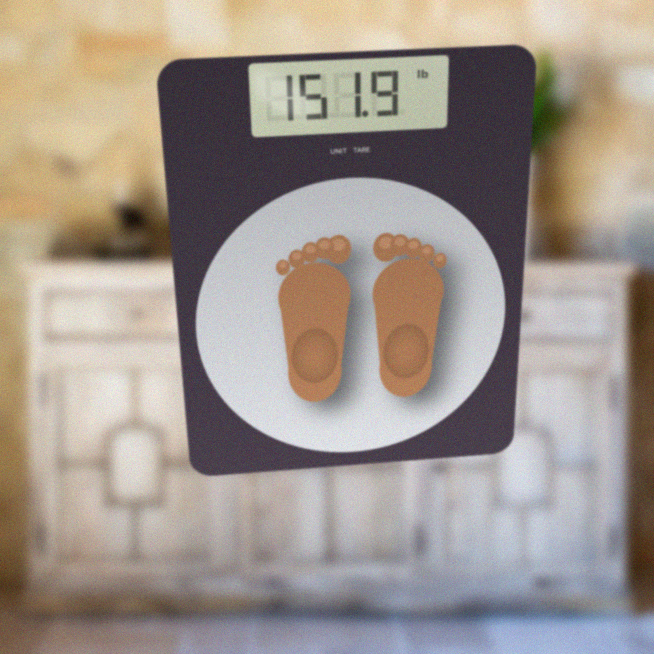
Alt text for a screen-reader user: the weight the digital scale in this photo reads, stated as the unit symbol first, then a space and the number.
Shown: lb 151.9
